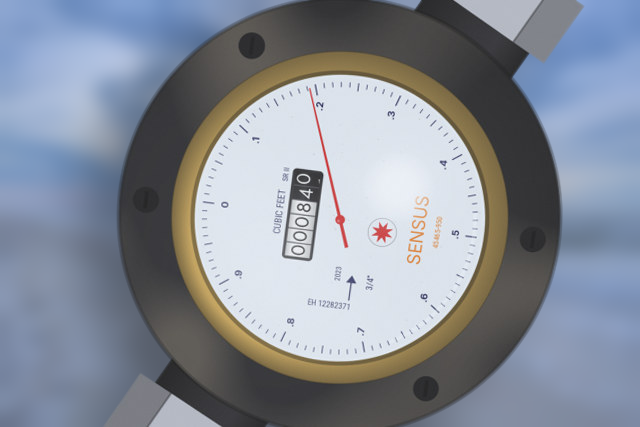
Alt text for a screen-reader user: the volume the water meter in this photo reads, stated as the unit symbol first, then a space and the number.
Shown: ft³ 840.19
